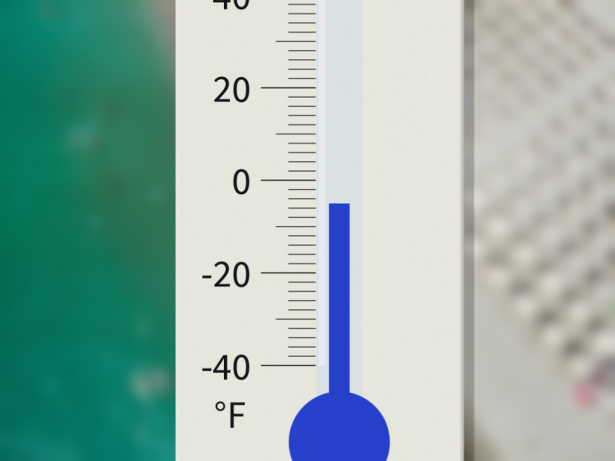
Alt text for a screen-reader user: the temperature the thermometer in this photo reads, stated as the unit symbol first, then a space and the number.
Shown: °F -5
